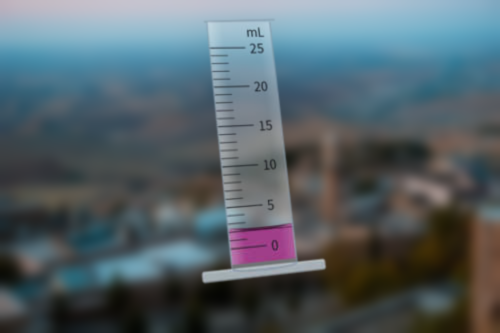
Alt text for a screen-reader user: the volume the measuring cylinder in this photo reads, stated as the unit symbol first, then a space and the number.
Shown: mL 2
